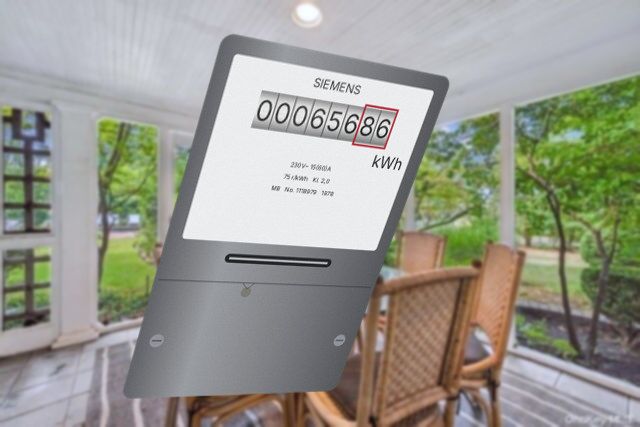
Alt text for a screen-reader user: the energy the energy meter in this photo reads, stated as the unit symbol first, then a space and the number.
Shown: kWh 656.86
